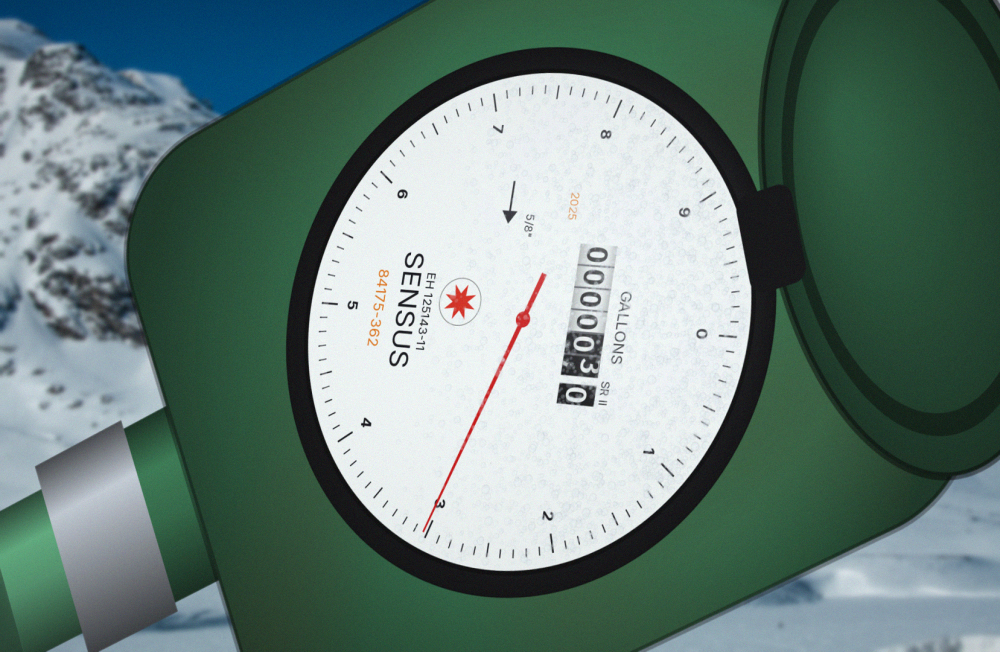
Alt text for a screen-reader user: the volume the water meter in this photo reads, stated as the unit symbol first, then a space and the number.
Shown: gal 33.0
